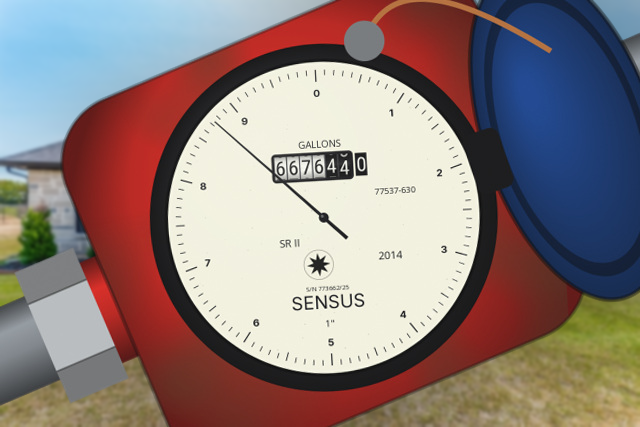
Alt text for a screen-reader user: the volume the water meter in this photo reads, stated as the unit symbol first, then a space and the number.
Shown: gal 6676438.7
